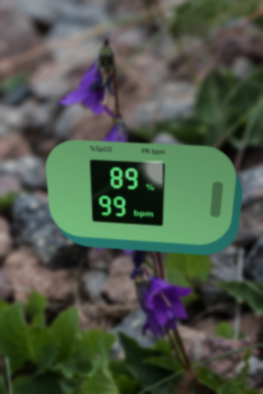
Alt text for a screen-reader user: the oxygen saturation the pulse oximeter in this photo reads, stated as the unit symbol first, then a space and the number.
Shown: % 89
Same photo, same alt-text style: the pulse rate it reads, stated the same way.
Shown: bpm 99
